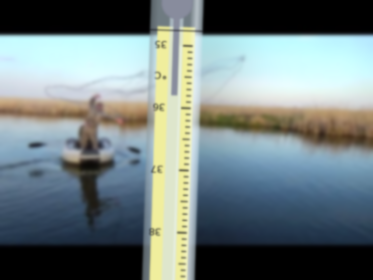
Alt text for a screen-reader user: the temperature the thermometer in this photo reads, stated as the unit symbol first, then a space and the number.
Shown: °C 35.8
